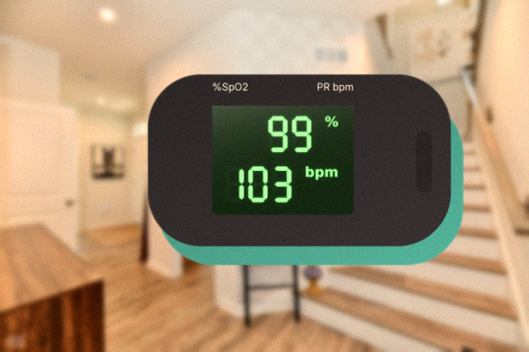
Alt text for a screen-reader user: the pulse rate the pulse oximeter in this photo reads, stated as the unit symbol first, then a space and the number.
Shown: bpm 103
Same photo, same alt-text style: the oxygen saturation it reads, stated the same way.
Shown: % 99
